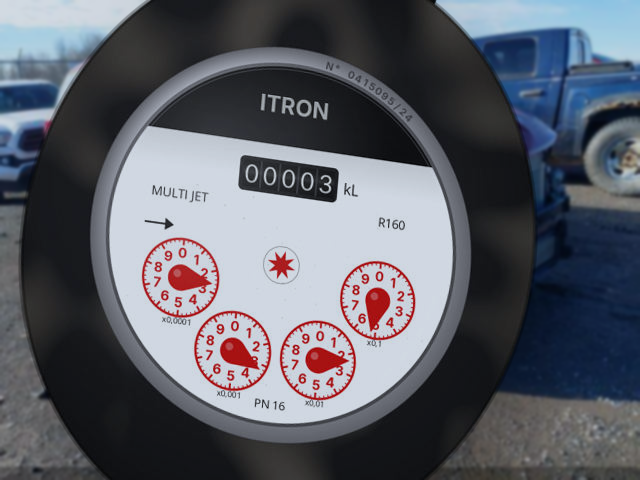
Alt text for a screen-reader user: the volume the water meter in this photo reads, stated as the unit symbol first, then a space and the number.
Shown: kL 3.5232
